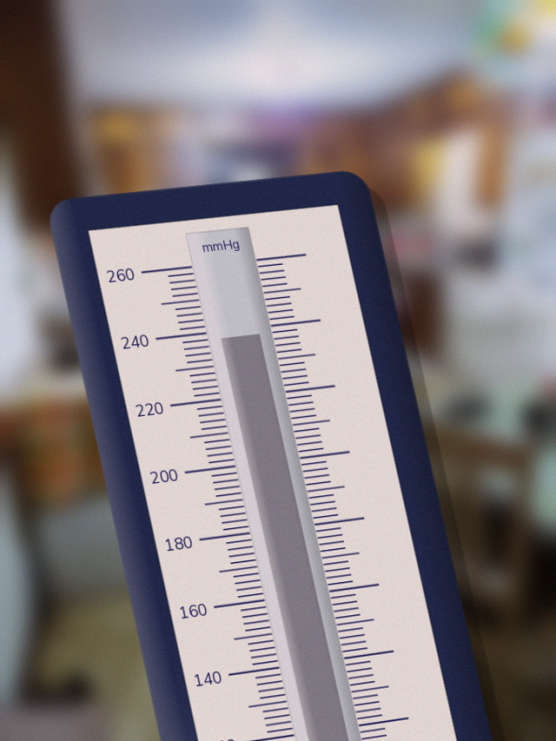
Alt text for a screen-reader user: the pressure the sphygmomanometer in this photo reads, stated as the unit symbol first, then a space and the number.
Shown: mmHg 238
